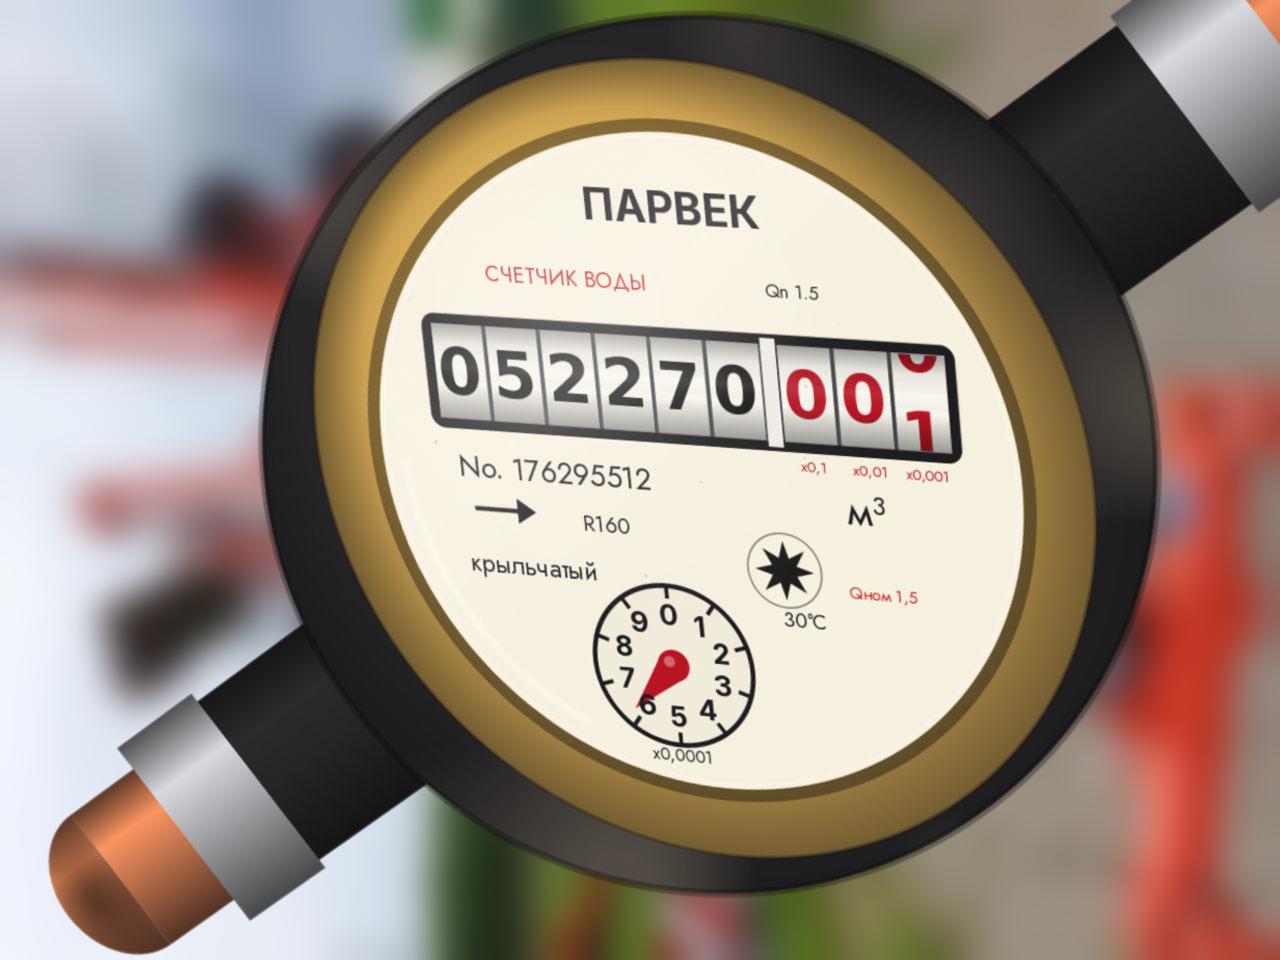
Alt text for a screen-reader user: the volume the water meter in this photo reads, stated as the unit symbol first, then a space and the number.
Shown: m³ 52270.0006
